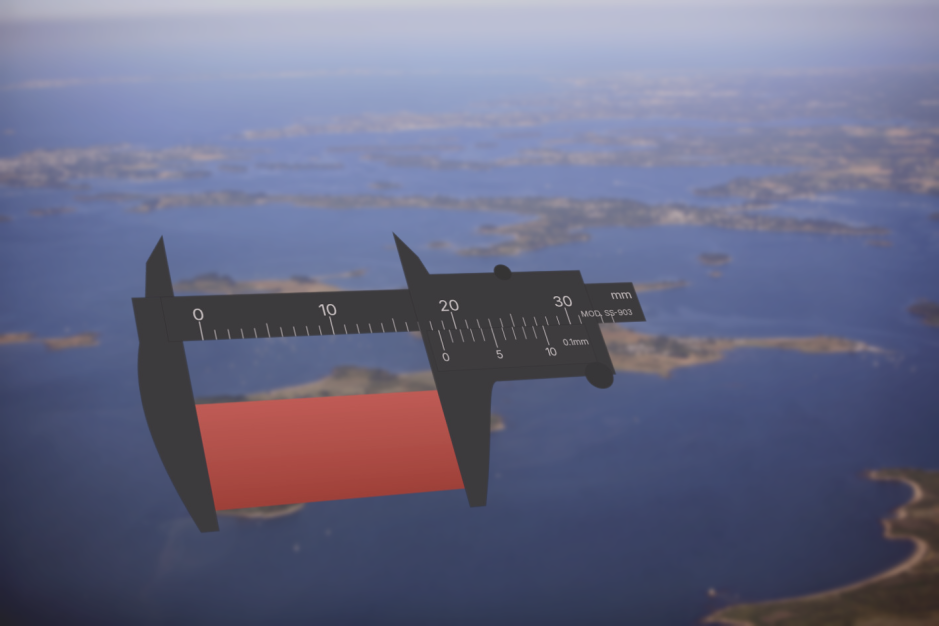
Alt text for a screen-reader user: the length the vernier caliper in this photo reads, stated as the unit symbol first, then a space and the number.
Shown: mm 18.5
